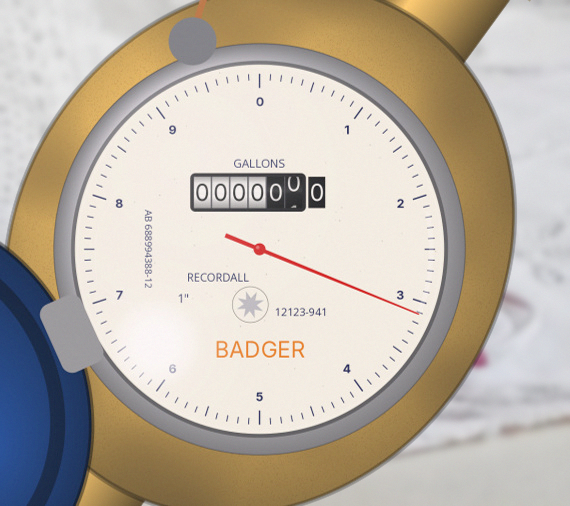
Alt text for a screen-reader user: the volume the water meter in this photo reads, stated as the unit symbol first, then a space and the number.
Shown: gal 3.1
